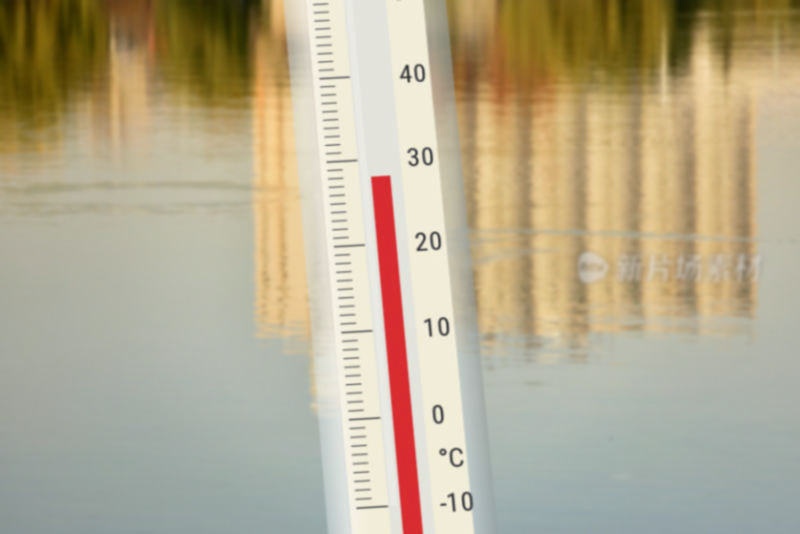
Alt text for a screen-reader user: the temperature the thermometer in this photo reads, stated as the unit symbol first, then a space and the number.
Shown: °C 28
